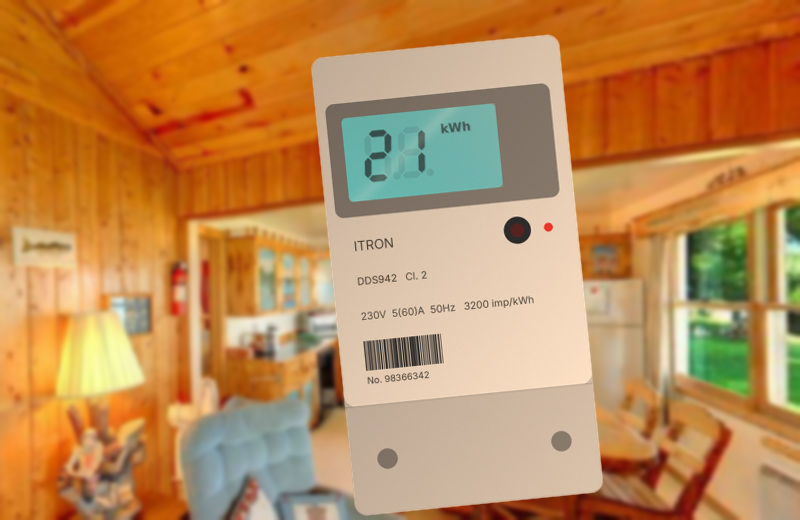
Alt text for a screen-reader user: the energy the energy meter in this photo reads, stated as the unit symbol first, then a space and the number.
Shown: kWh 21
